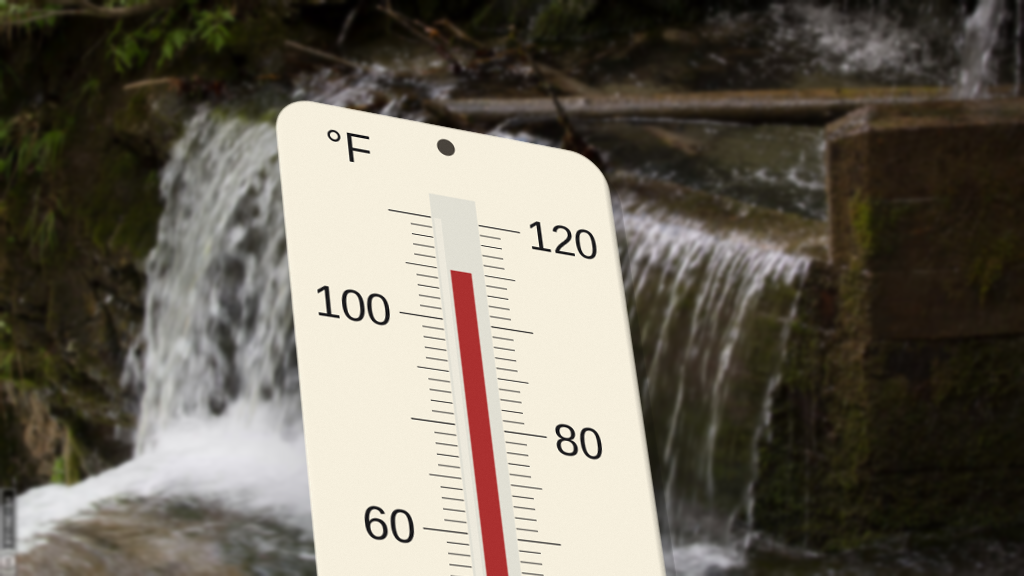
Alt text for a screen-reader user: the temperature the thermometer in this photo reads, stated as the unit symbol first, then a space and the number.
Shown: °F 110
